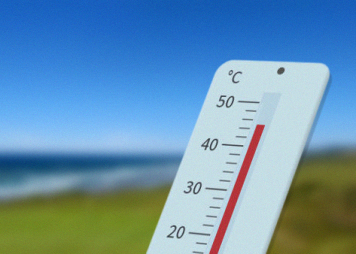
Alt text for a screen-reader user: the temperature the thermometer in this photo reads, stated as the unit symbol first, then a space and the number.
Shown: °C 45
